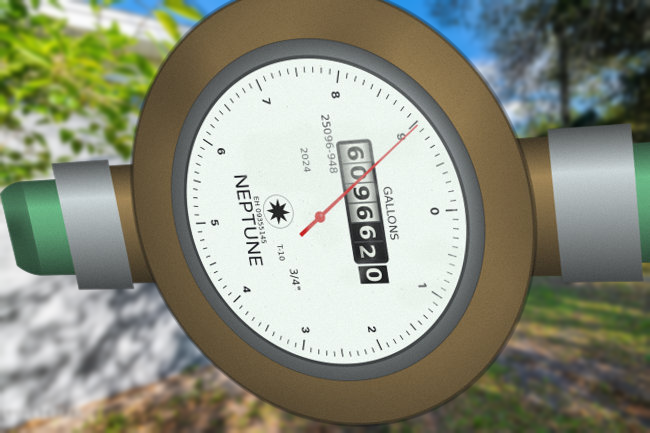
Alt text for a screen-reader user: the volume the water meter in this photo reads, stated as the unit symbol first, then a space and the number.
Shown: gal 6096619.0
